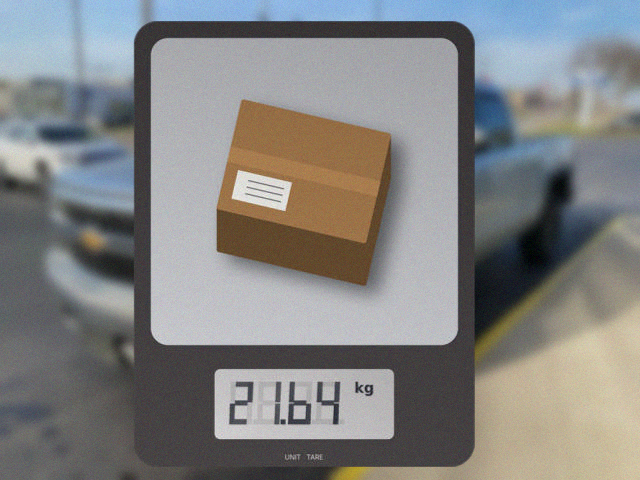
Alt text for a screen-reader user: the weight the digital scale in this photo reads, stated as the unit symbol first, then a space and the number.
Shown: kg 21.64
